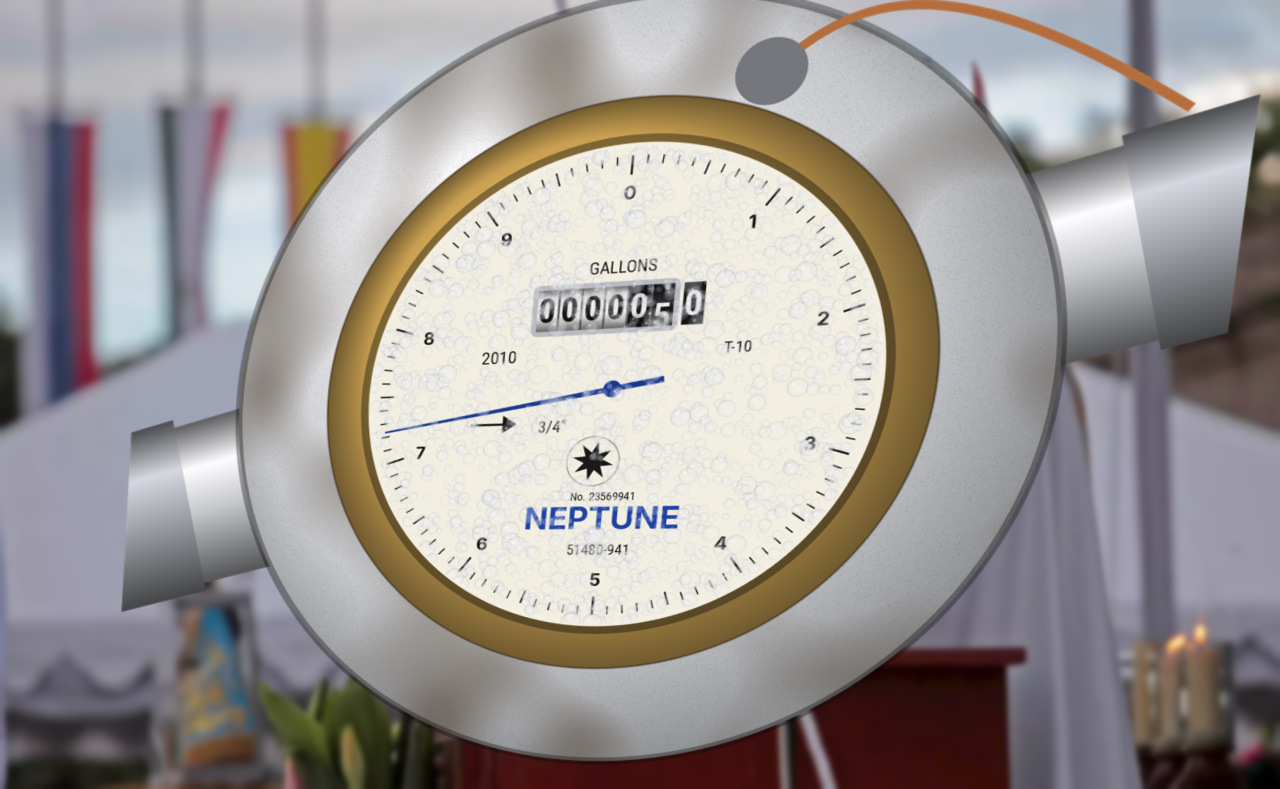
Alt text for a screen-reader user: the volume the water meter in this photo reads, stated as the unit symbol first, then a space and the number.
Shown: gal 47.2
